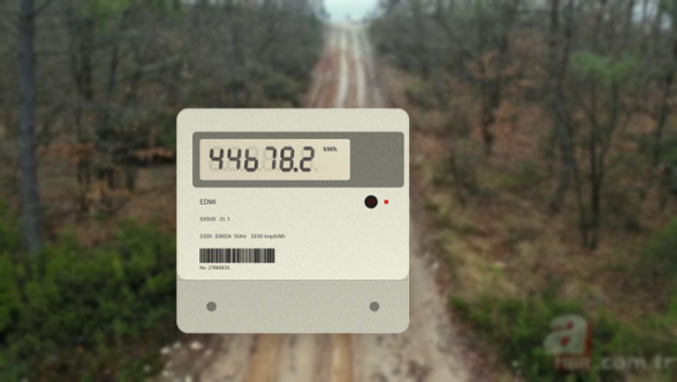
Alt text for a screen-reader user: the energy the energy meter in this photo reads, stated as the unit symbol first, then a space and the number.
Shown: kWh 44678.2
